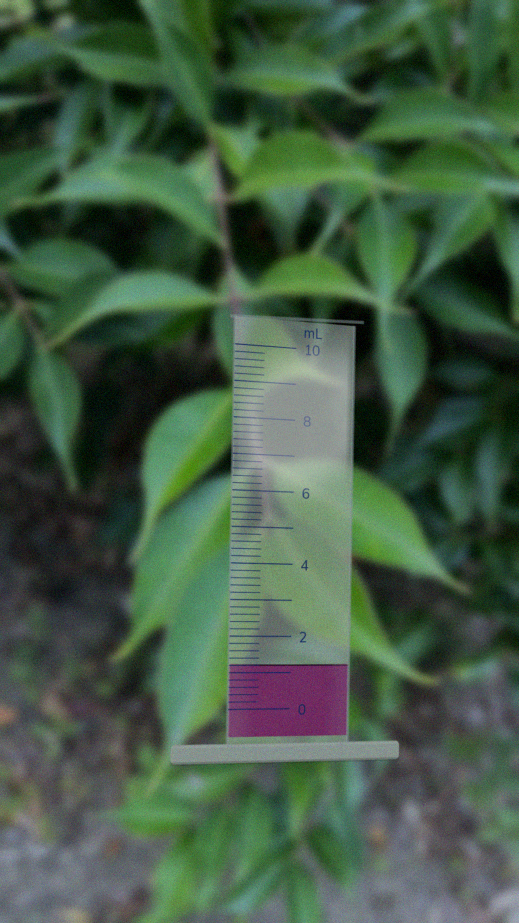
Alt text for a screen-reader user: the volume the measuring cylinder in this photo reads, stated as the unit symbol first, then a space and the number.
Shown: mL 1.2
